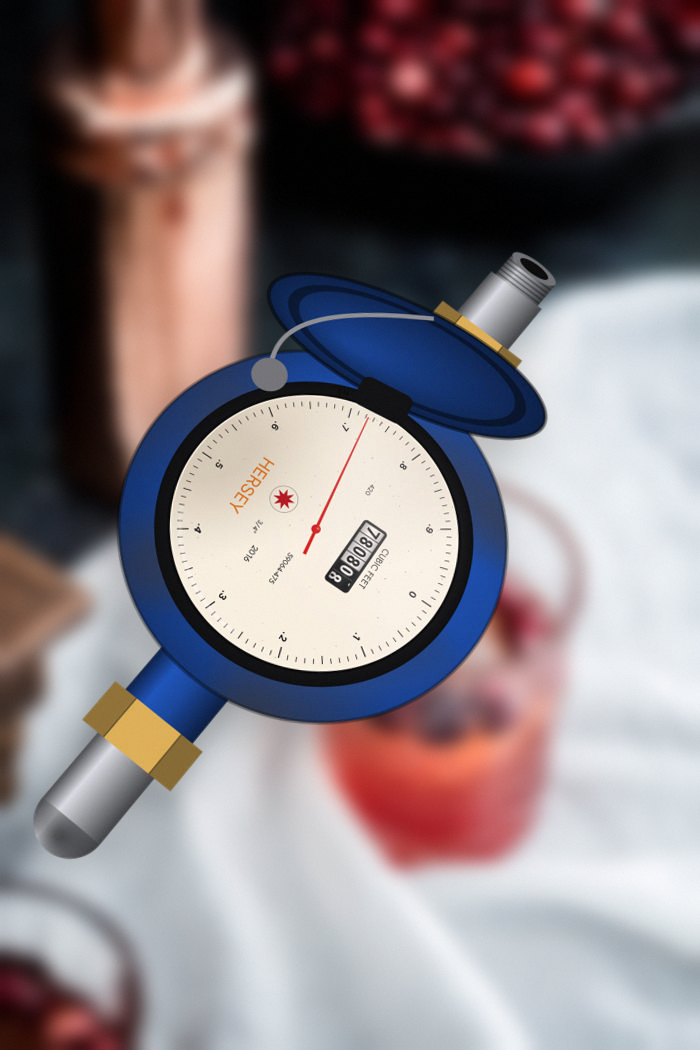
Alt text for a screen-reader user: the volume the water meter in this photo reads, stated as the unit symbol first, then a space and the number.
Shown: ft³ 780807.72
